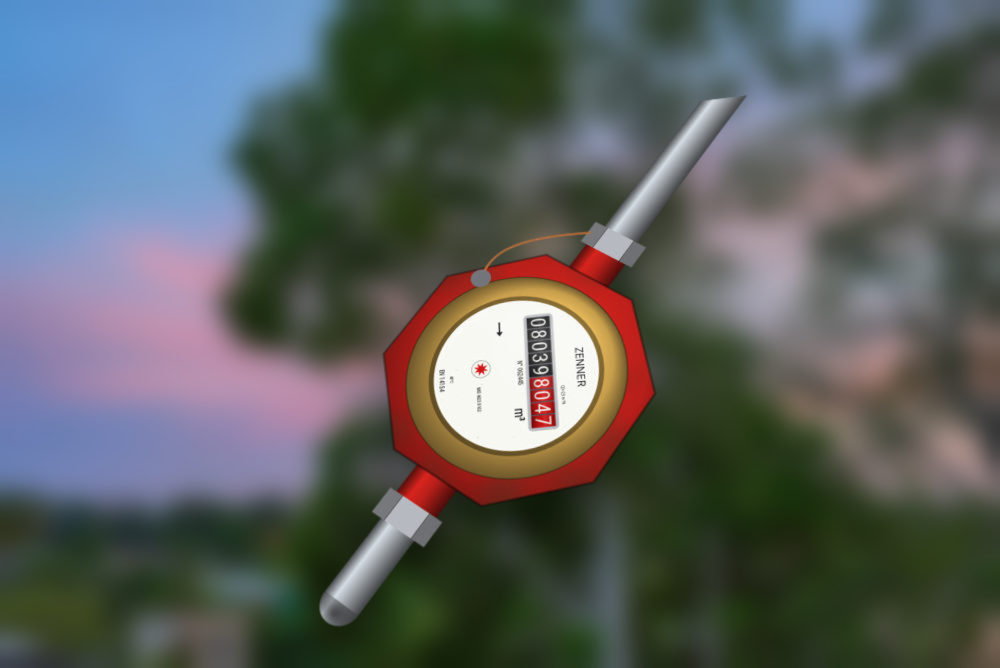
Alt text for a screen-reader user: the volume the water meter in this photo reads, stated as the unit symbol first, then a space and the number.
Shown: m³ 8039.8047
